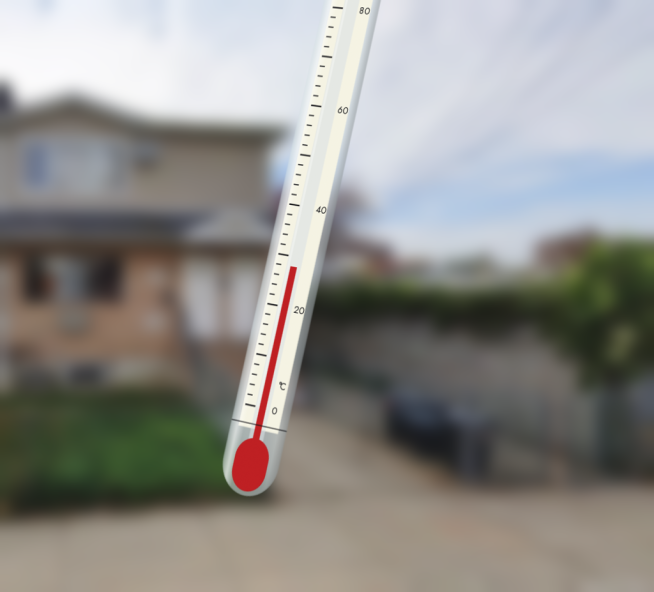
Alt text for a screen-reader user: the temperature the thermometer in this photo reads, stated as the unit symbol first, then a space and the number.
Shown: °C 28
